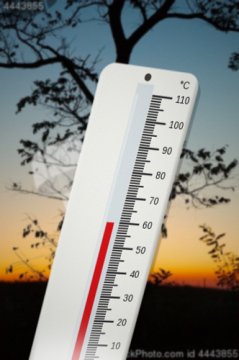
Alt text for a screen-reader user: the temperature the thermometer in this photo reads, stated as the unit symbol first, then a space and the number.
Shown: °C 60
